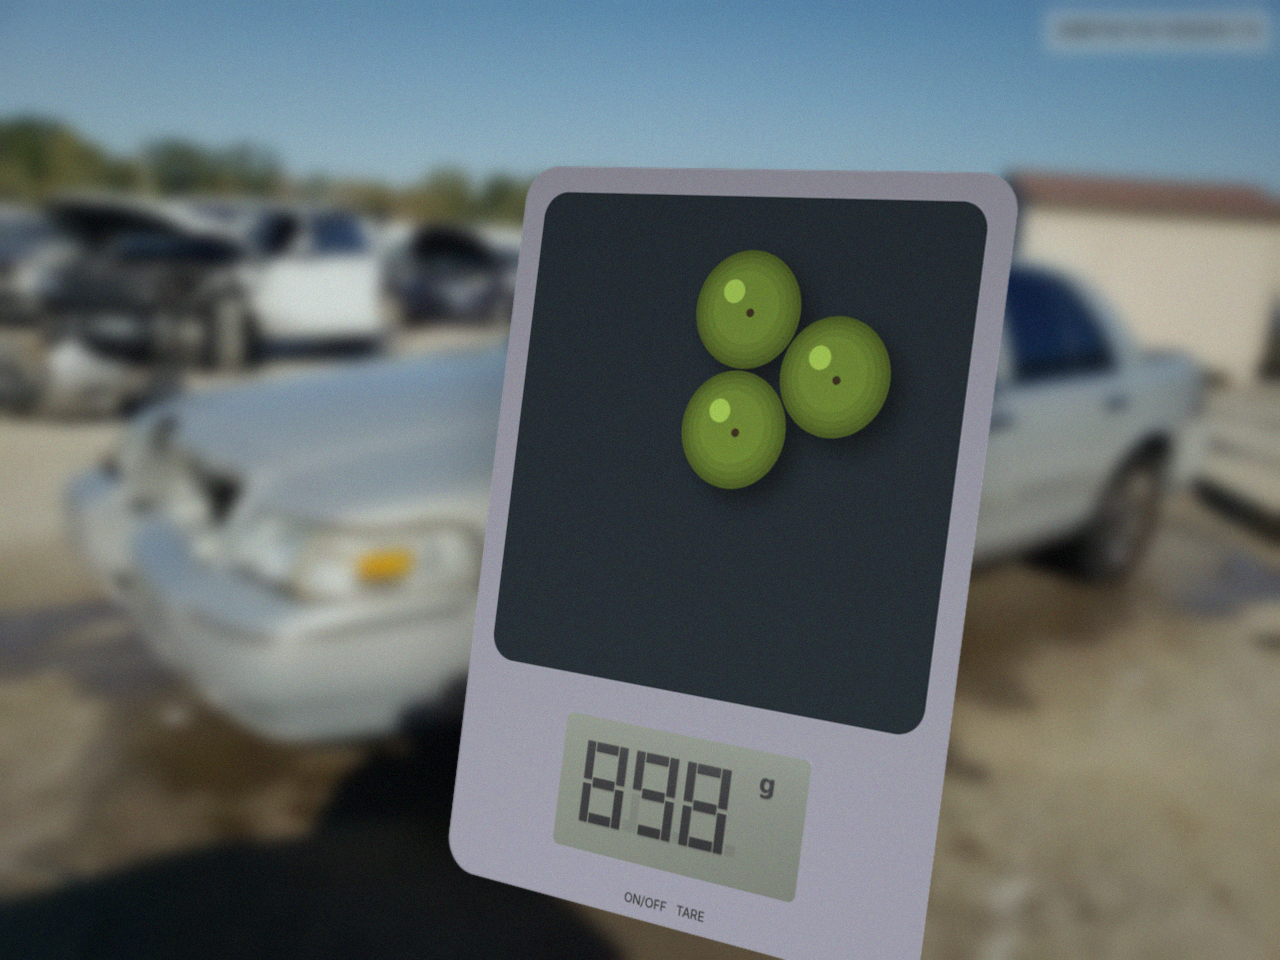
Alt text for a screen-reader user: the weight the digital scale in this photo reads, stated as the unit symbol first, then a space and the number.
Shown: g 898
